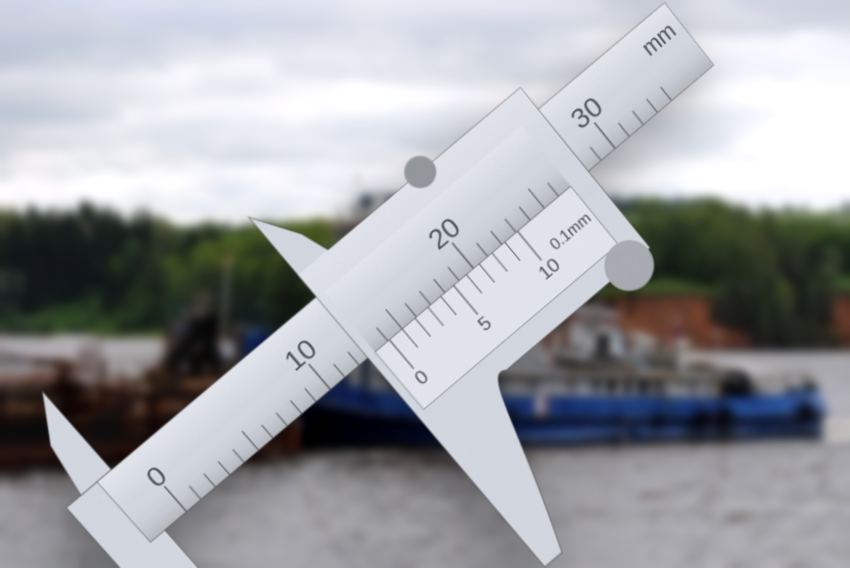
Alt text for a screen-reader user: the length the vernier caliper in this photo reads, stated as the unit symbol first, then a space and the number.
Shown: mm 14.1
